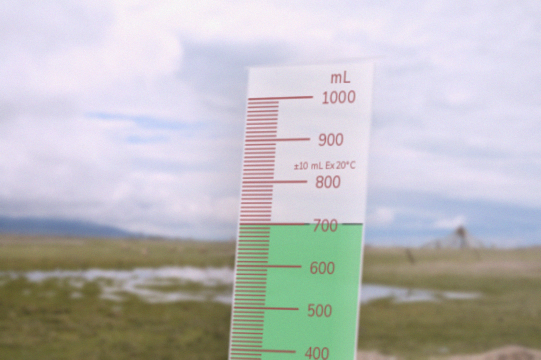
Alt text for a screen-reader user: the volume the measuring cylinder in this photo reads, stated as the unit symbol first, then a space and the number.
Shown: mL 700
